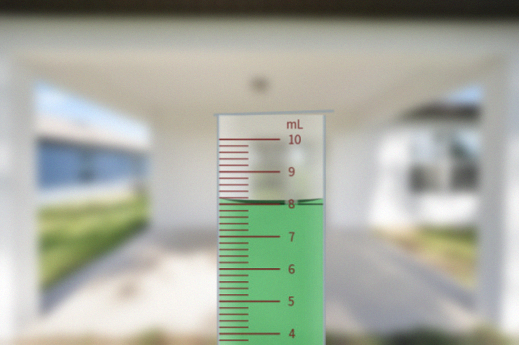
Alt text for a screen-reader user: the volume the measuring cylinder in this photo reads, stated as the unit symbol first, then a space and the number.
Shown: mL 8
